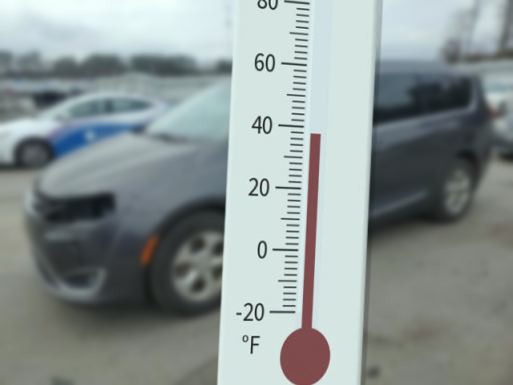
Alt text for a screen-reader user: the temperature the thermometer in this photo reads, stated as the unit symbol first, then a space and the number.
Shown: °F 38
